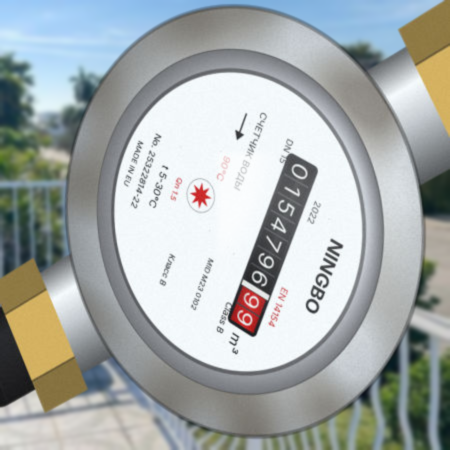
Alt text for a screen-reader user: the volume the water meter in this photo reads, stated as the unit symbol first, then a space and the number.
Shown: m³ 154796.99
